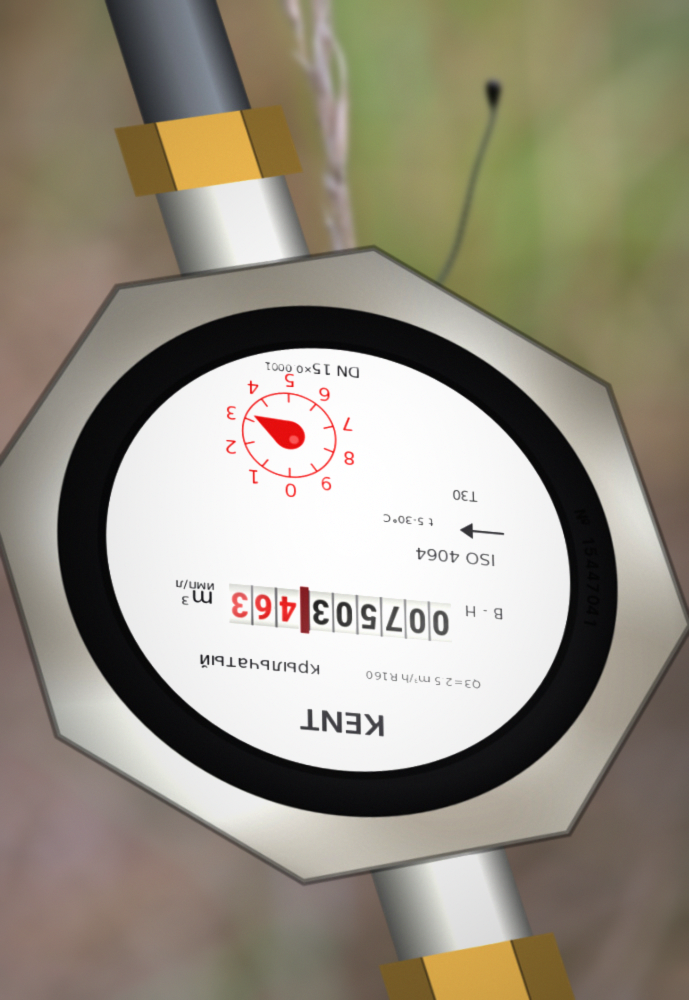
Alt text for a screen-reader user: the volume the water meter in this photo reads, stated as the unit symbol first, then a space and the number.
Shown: m³ 7503.4633
